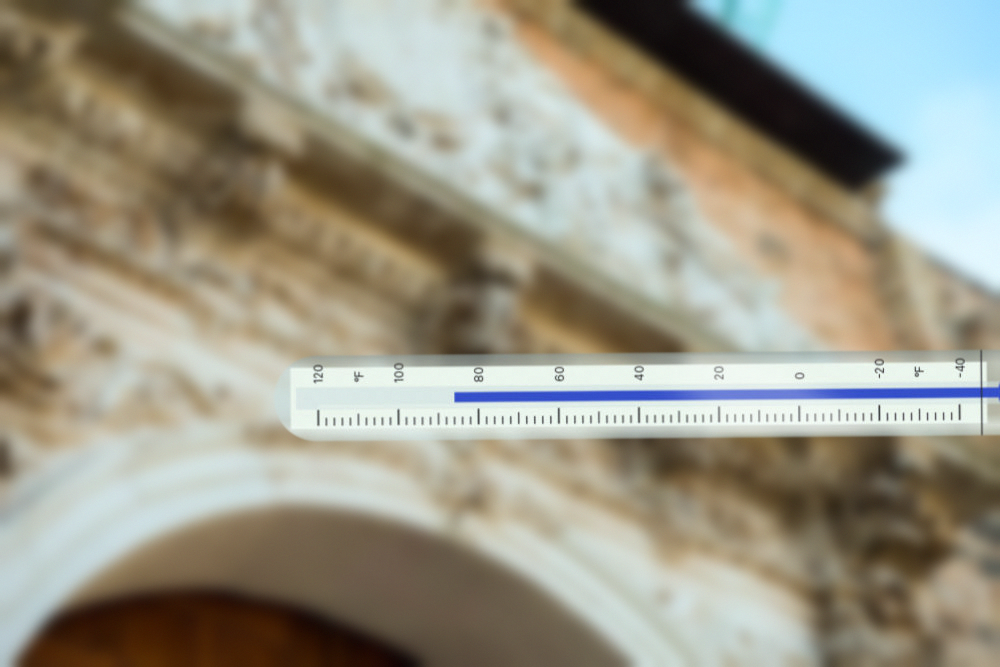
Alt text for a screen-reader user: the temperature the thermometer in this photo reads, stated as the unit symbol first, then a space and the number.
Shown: °F 86
